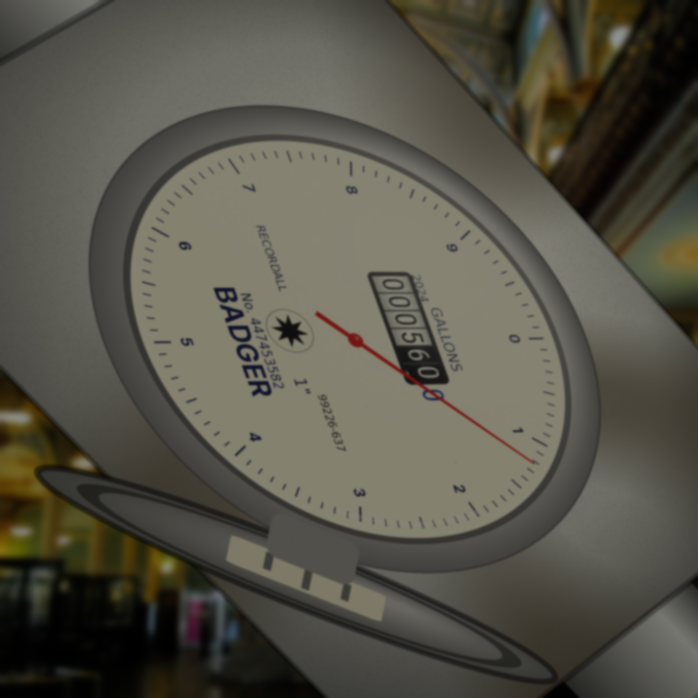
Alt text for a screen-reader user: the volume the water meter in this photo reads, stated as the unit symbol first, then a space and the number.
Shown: gal 5601.2
